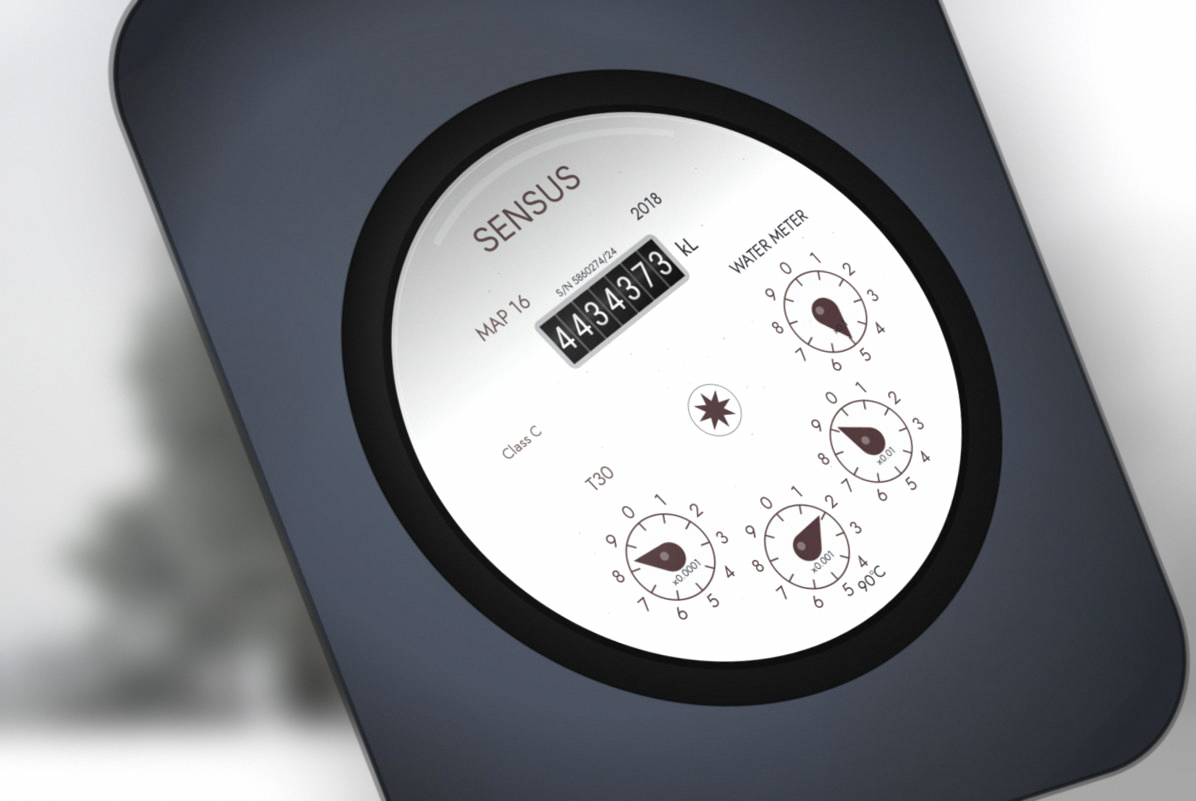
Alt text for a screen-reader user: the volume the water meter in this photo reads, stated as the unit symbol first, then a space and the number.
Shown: kL 4434373.4918
